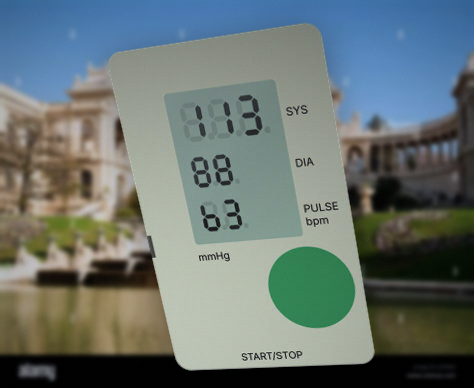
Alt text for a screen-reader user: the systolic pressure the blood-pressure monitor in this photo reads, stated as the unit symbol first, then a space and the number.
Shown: mmHg 113
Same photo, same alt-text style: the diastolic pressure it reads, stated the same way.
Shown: mmHg 88
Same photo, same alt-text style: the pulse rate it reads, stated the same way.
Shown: bpm 63
